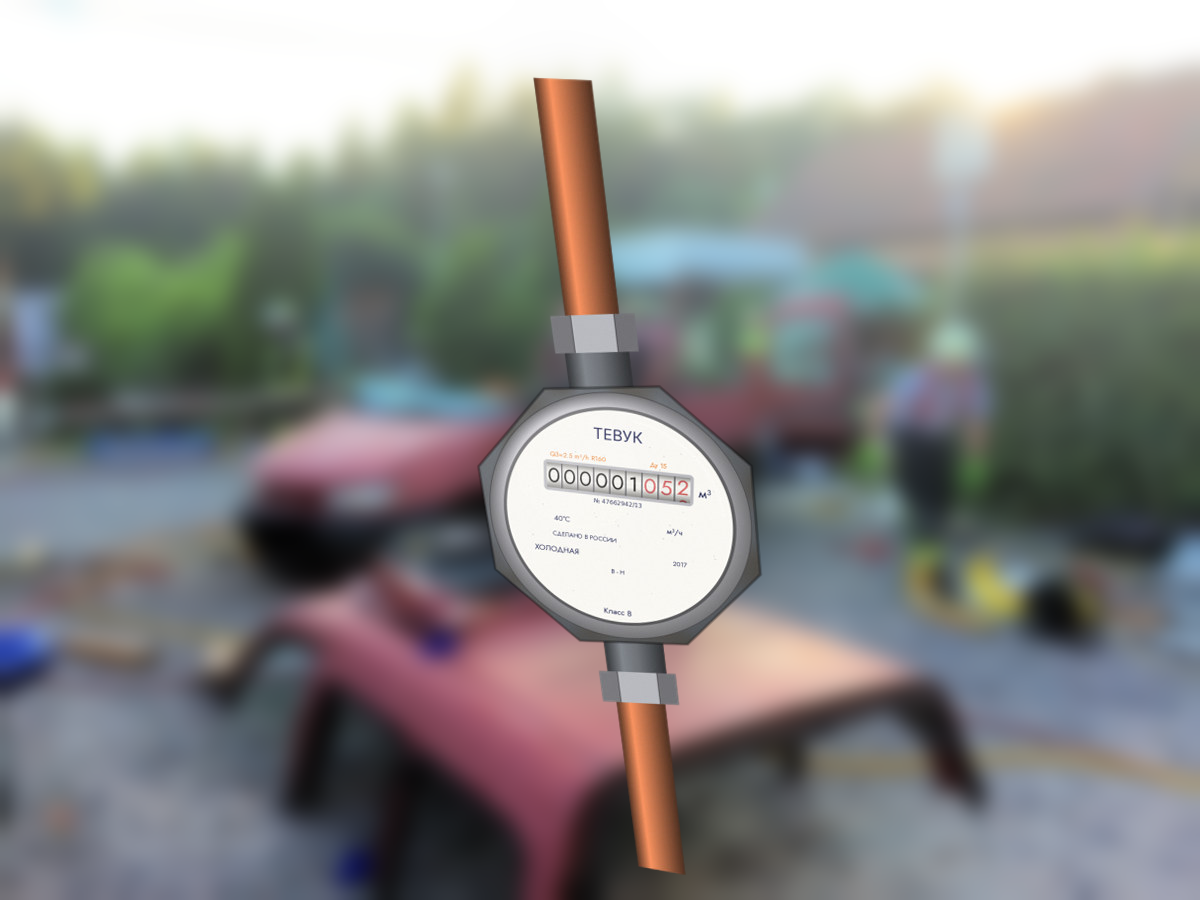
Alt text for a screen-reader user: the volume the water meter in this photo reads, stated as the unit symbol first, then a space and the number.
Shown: m³ 1.052
